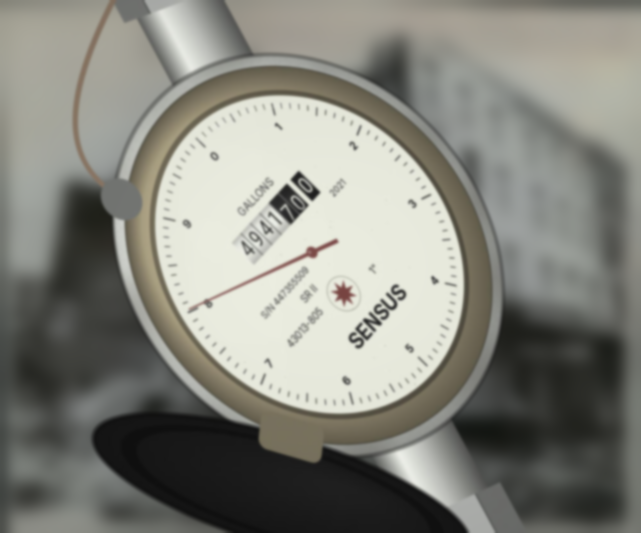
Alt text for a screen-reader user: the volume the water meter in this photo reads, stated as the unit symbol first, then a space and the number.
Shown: gal 4941698.0
